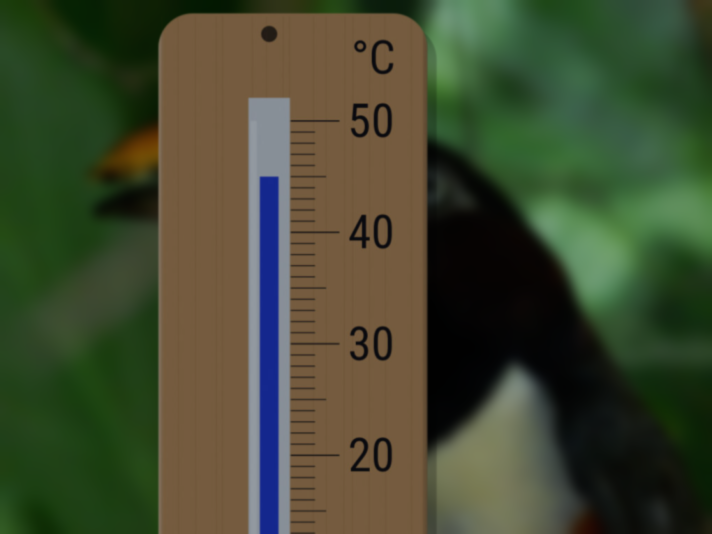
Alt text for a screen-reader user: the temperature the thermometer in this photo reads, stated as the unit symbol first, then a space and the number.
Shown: °C 45
